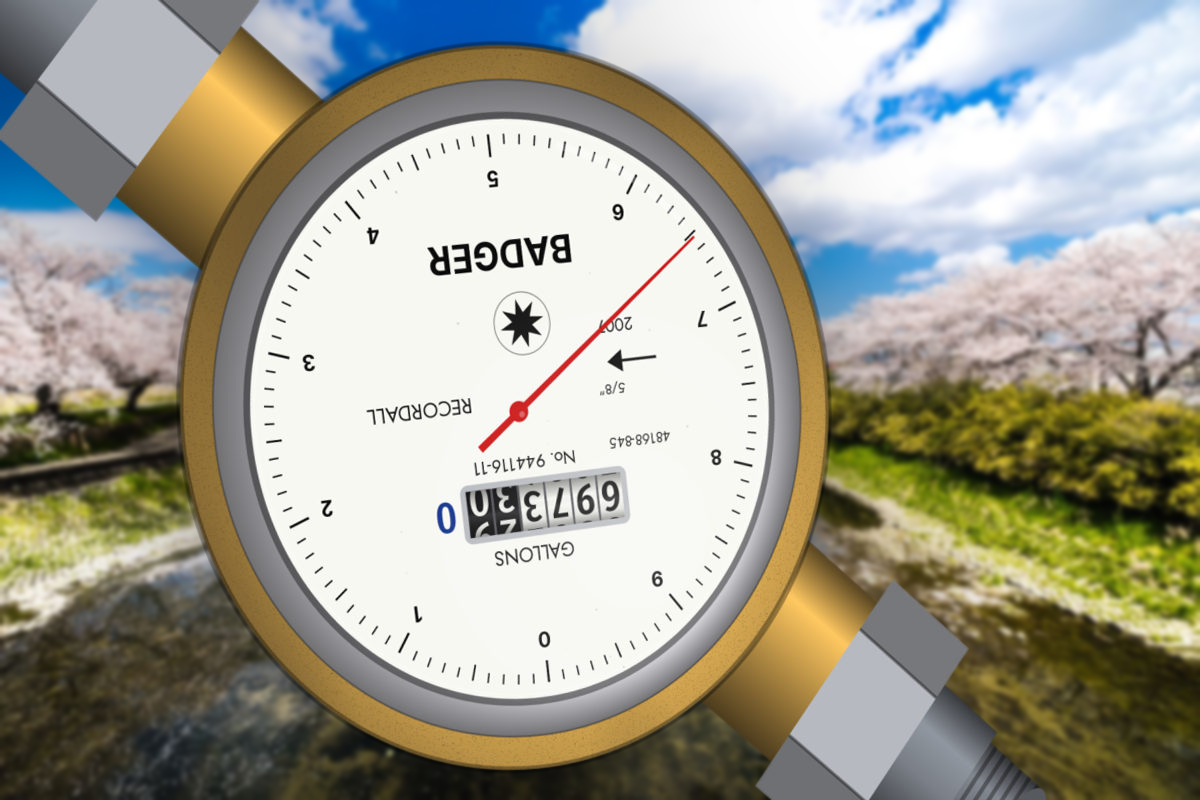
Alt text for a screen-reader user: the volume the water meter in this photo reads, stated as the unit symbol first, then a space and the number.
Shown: gal 6973296.5
